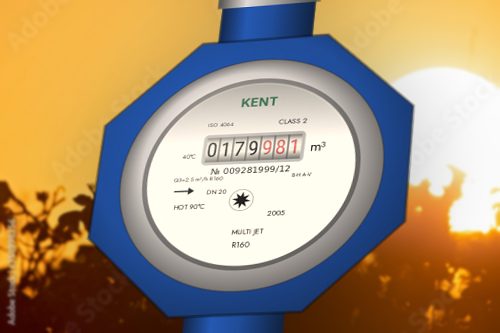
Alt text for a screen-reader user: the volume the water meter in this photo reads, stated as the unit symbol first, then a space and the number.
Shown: m³ 179.981
